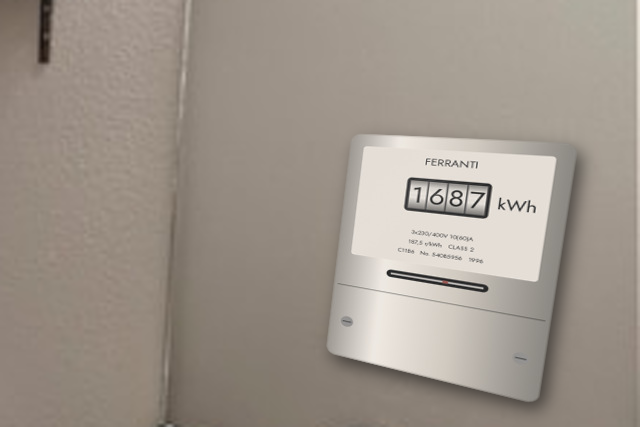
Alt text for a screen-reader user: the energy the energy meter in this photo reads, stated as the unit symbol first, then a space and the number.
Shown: kWh 1687
